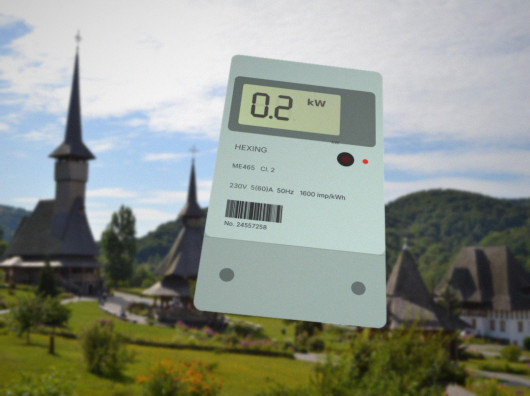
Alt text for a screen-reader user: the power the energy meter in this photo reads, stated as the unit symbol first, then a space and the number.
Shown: kW 0.2
